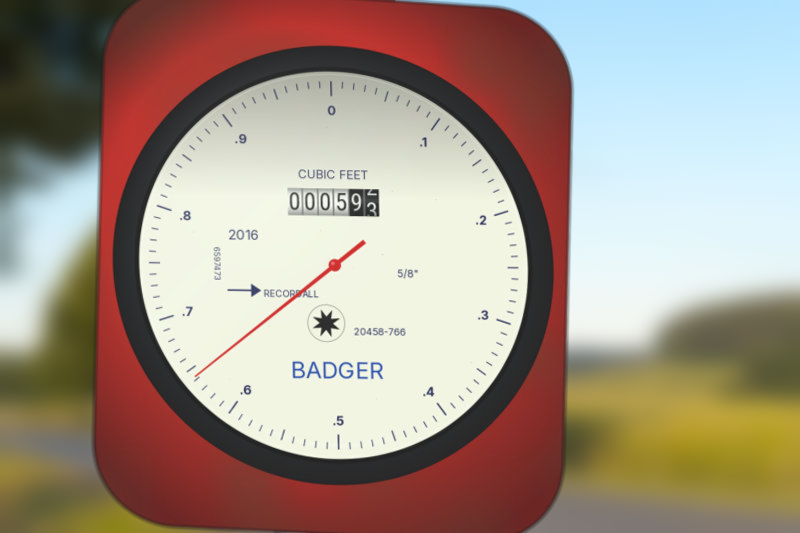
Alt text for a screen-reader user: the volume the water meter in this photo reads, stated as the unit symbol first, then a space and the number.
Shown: ft³ 592.64
